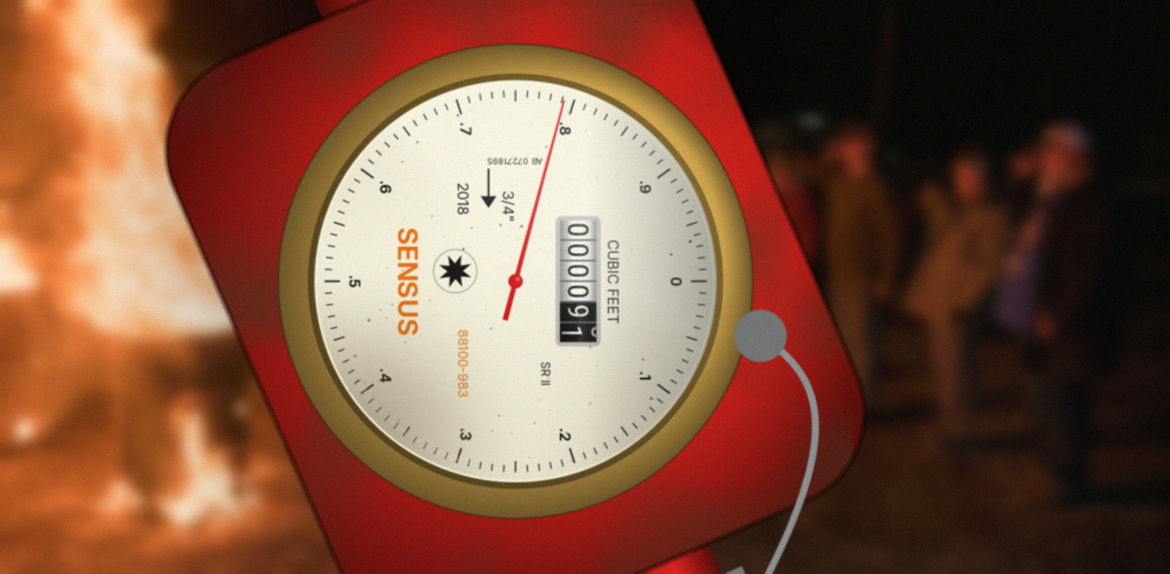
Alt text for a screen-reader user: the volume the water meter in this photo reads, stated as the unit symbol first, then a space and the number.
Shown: ft³ 90.79
